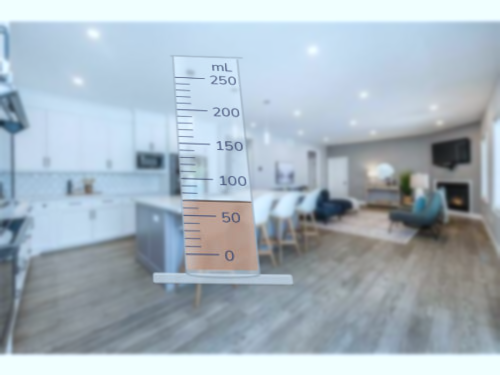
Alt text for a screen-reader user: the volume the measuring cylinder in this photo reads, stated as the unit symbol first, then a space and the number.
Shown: mL 70
